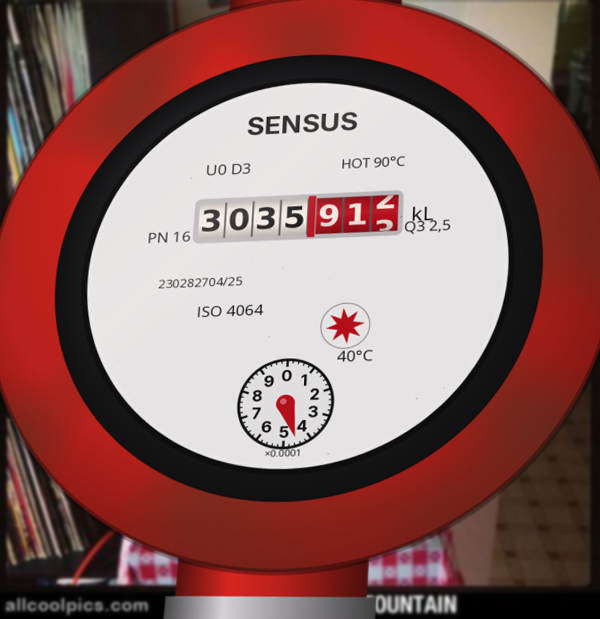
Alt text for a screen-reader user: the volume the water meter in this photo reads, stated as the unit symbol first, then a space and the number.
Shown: kL 3035.9124
